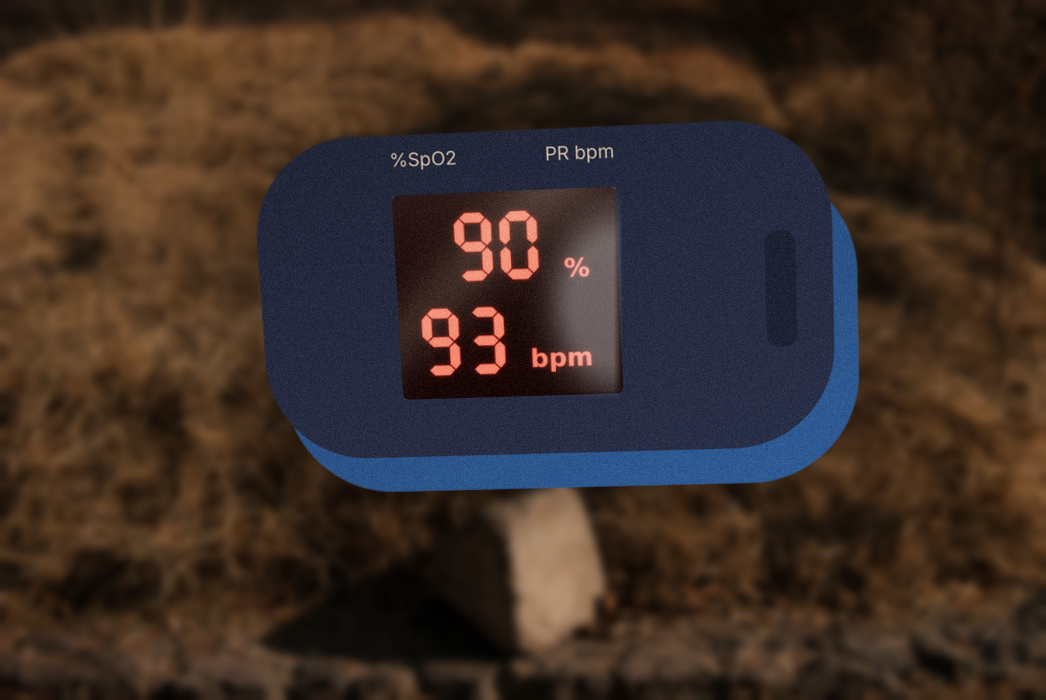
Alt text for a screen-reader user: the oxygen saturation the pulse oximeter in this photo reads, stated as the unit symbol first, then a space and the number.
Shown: % 90
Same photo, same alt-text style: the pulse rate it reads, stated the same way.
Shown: bpm 93
